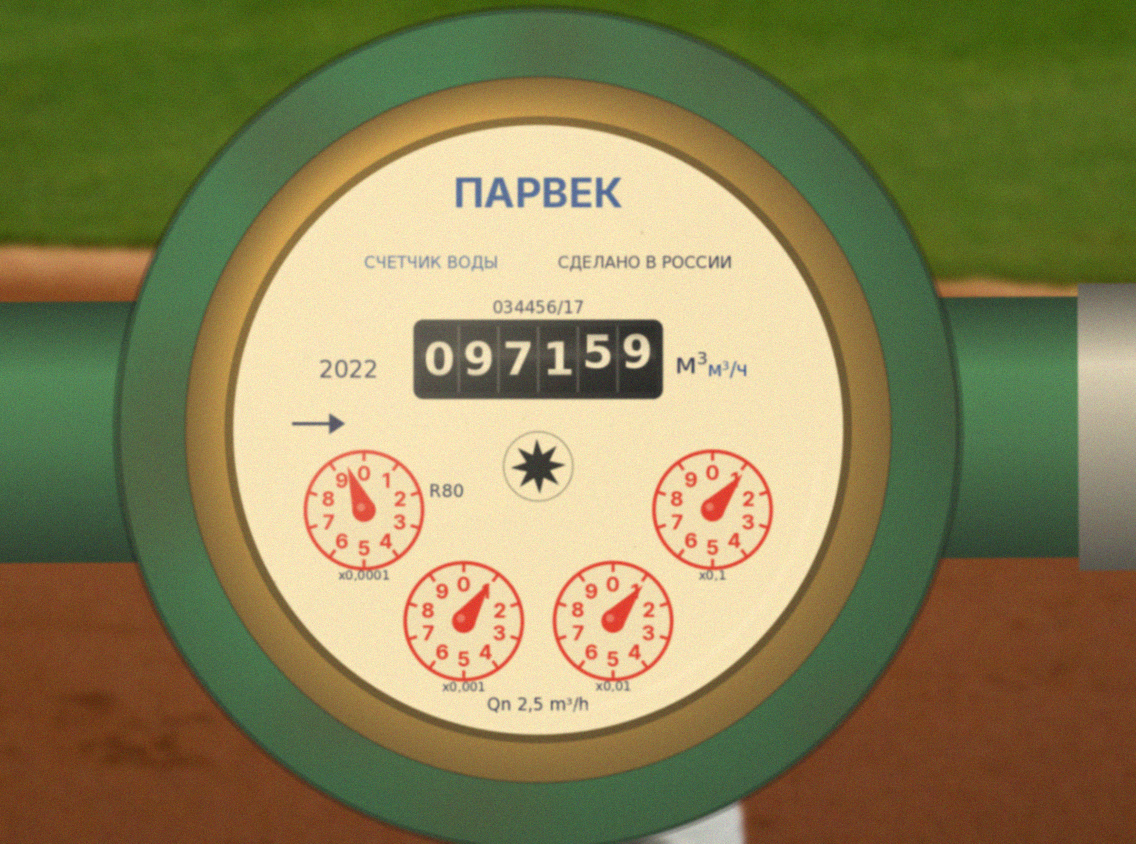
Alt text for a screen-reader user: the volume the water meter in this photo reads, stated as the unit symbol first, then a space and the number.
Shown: m³ 97159.1109
